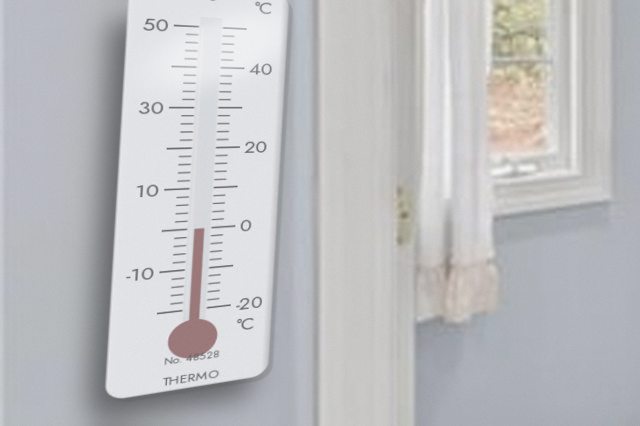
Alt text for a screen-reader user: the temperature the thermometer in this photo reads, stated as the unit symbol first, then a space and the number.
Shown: °C 0
